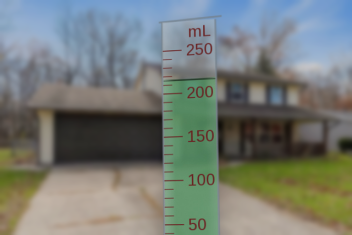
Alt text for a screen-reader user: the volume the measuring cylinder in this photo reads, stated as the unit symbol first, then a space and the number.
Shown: mL 215
